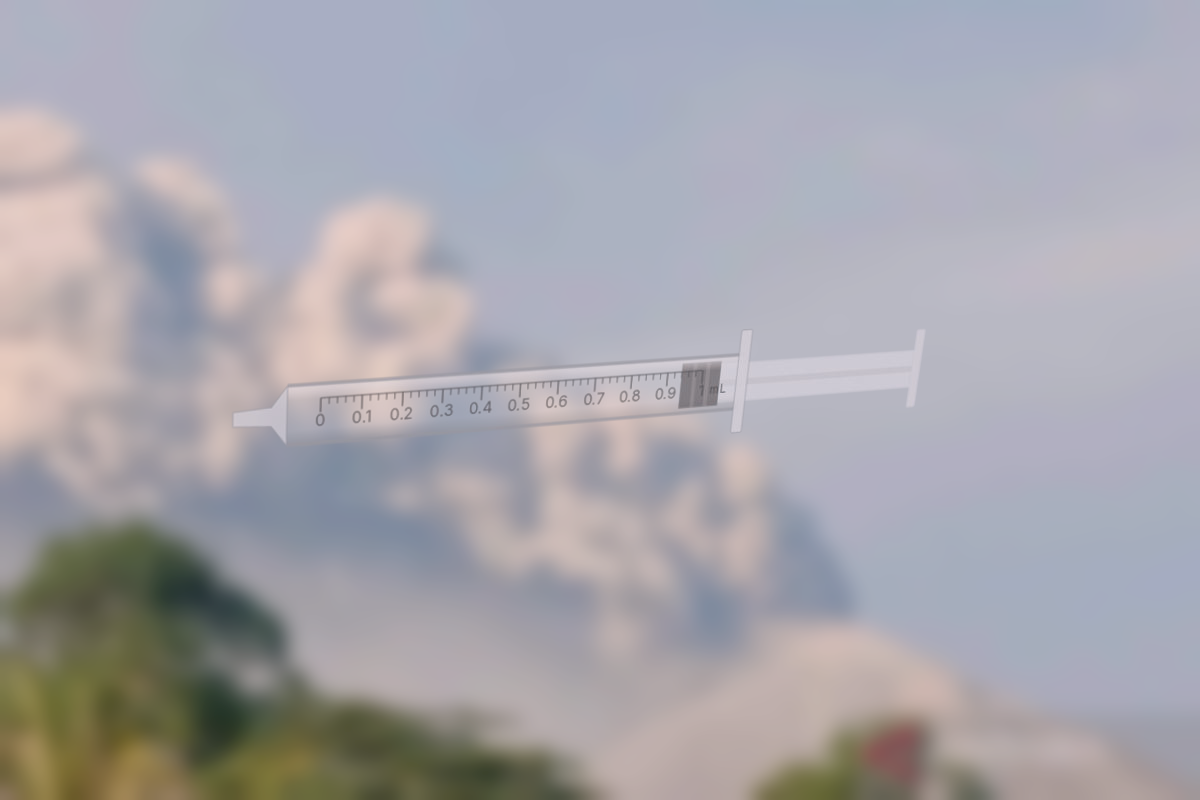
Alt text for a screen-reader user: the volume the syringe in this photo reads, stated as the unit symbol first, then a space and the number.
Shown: mL 0.94
